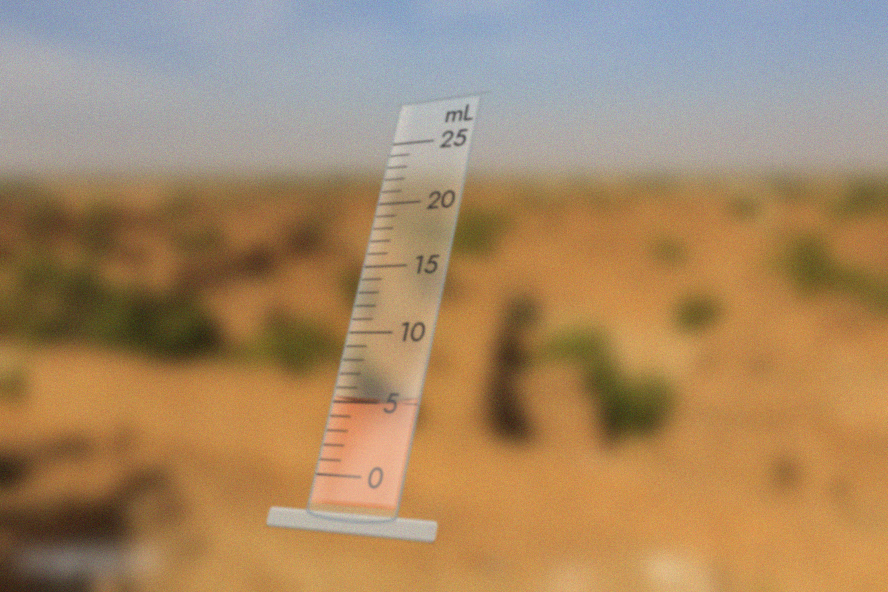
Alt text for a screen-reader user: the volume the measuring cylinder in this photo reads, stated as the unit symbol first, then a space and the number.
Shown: mL 5
